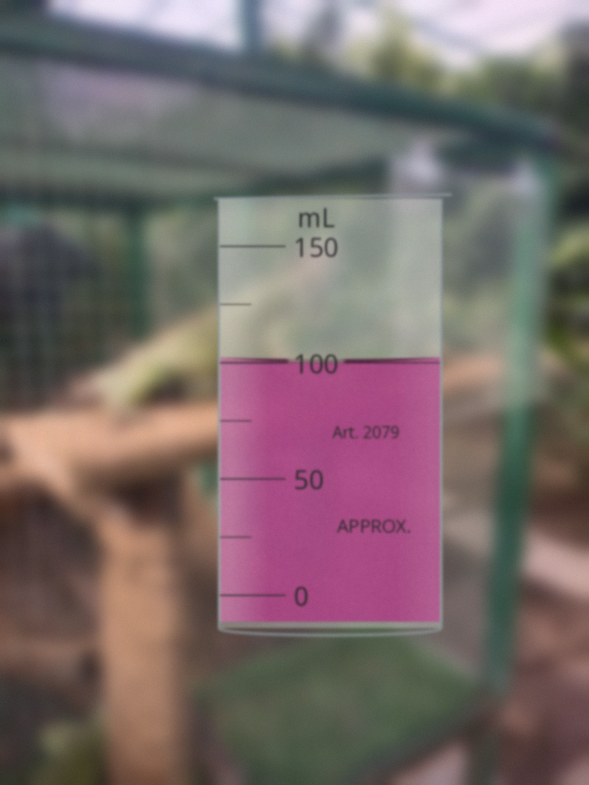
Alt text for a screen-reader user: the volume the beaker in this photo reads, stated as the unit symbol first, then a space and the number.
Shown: mL 100
